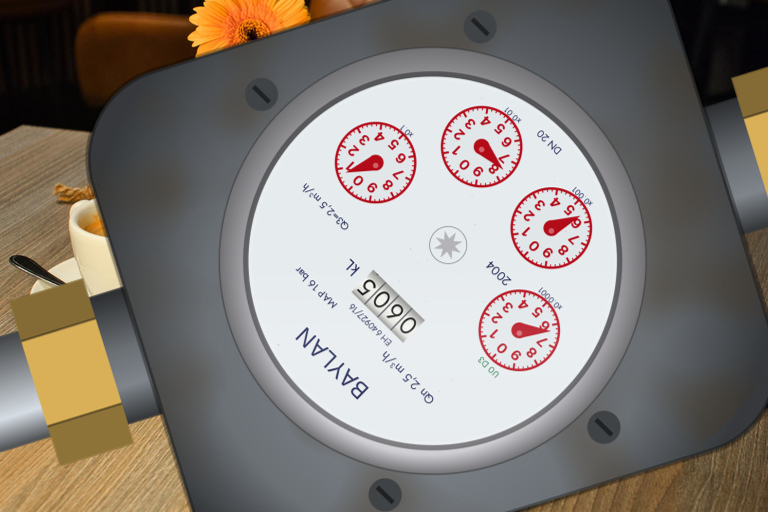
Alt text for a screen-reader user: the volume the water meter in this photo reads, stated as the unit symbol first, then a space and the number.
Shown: kL 605.0756
